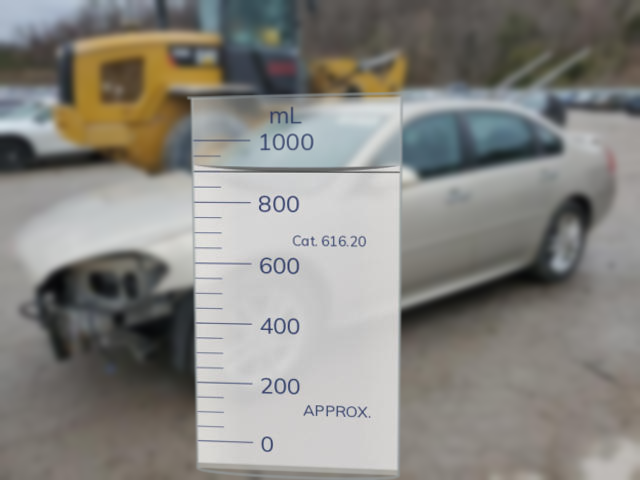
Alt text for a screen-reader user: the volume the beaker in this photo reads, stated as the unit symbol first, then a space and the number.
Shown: mL 900
